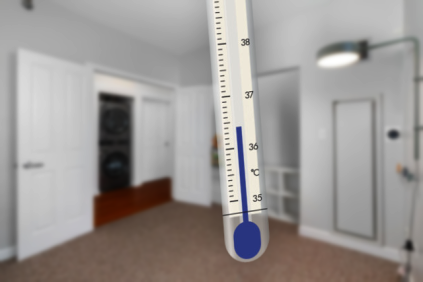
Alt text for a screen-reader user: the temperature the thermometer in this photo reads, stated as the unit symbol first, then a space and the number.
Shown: °C 36.4
